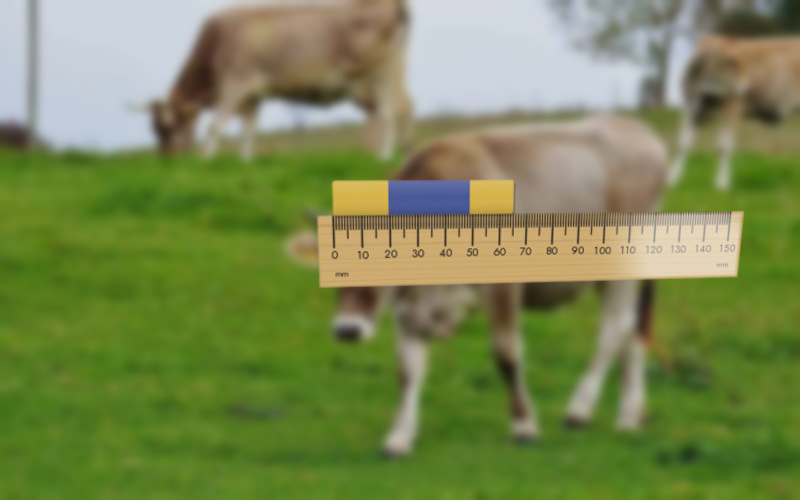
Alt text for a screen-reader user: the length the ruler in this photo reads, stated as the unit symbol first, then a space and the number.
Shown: mm 65
